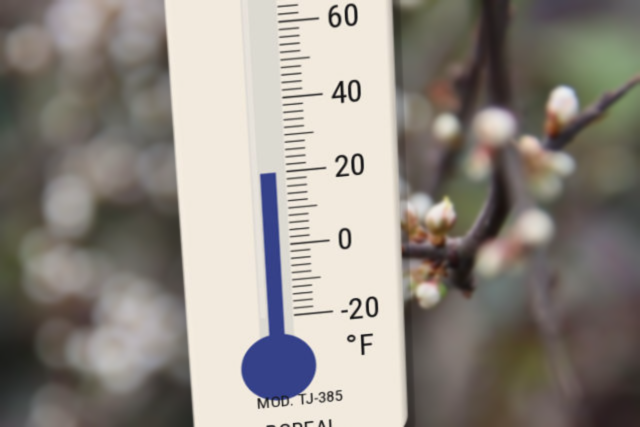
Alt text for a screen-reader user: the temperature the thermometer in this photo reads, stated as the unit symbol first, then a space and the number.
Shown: °F 20
